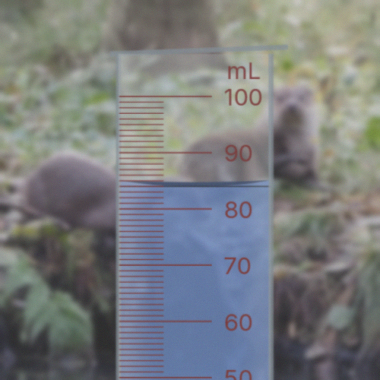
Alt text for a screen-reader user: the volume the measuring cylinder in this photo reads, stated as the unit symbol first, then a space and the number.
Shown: mL 84
